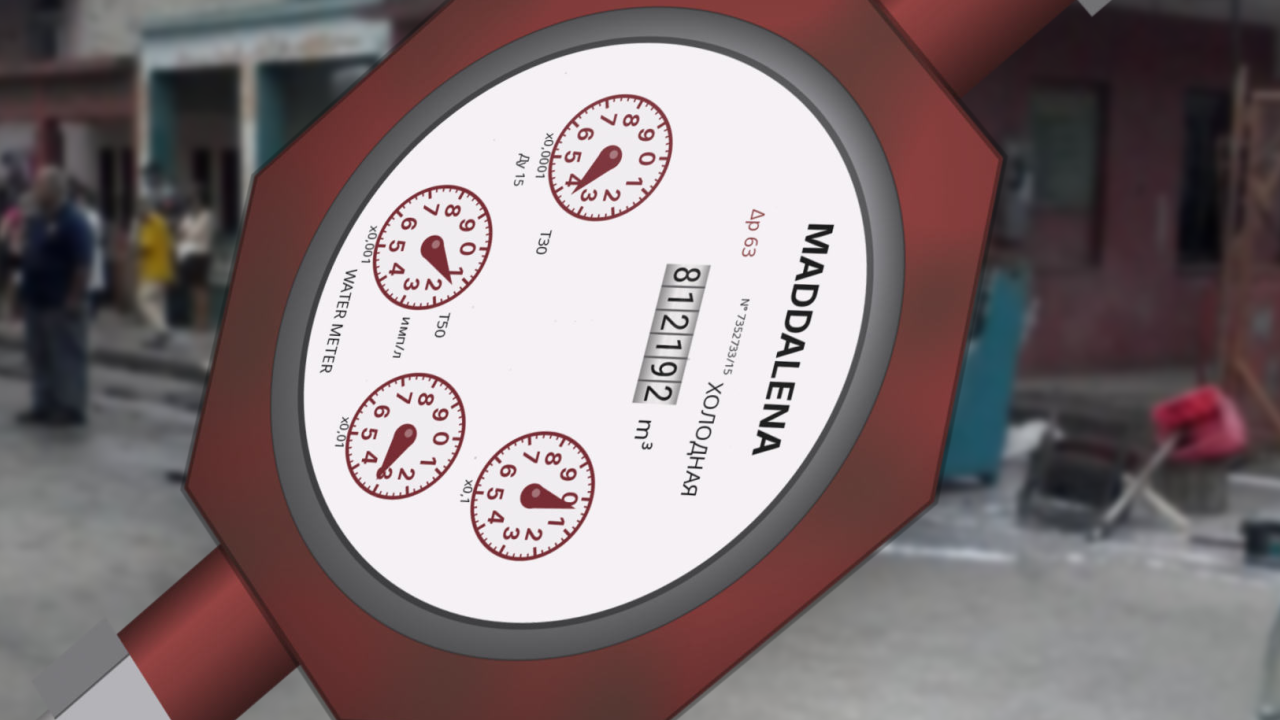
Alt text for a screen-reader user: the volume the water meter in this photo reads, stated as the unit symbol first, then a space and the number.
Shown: m³ 812192.0313
